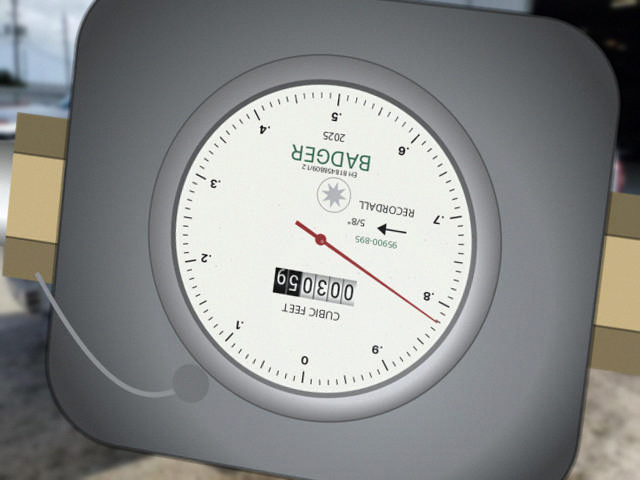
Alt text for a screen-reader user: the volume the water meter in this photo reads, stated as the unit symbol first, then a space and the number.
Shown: ft³ 3058.82
